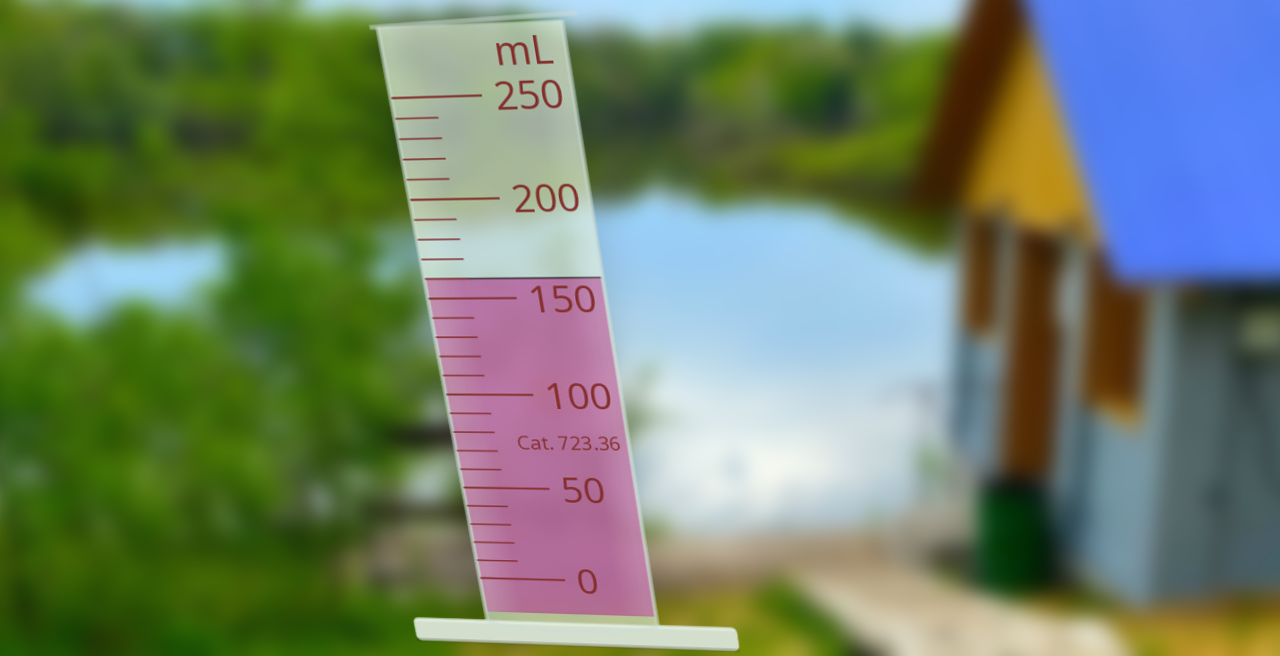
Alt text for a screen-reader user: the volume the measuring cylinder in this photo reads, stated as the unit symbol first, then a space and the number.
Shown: mL 160
